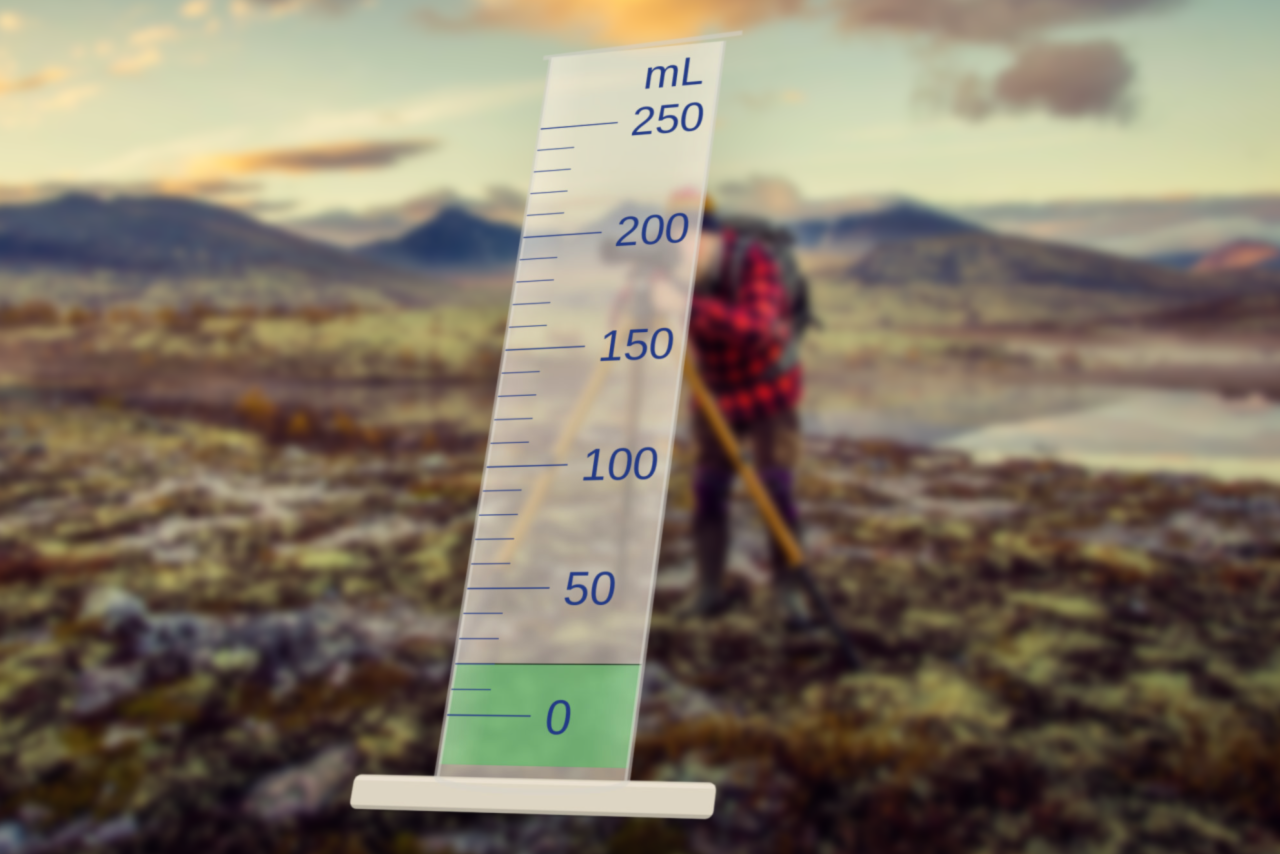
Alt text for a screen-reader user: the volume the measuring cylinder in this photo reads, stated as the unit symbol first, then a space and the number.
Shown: mL 20
